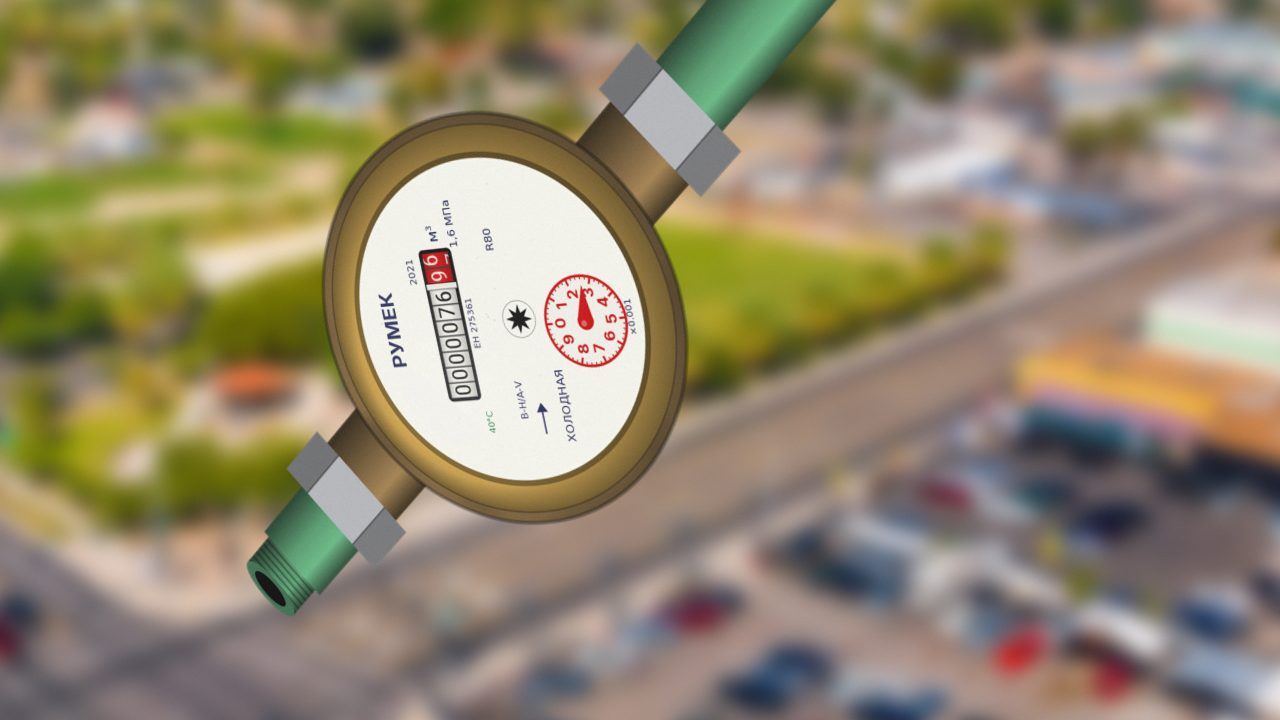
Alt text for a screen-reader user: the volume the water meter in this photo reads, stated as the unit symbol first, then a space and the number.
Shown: m³ 76.962
